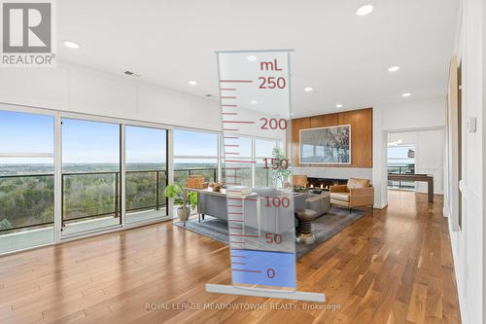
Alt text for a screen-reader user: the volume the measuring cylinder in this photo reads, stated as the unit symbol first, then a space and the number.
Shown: mL 30
